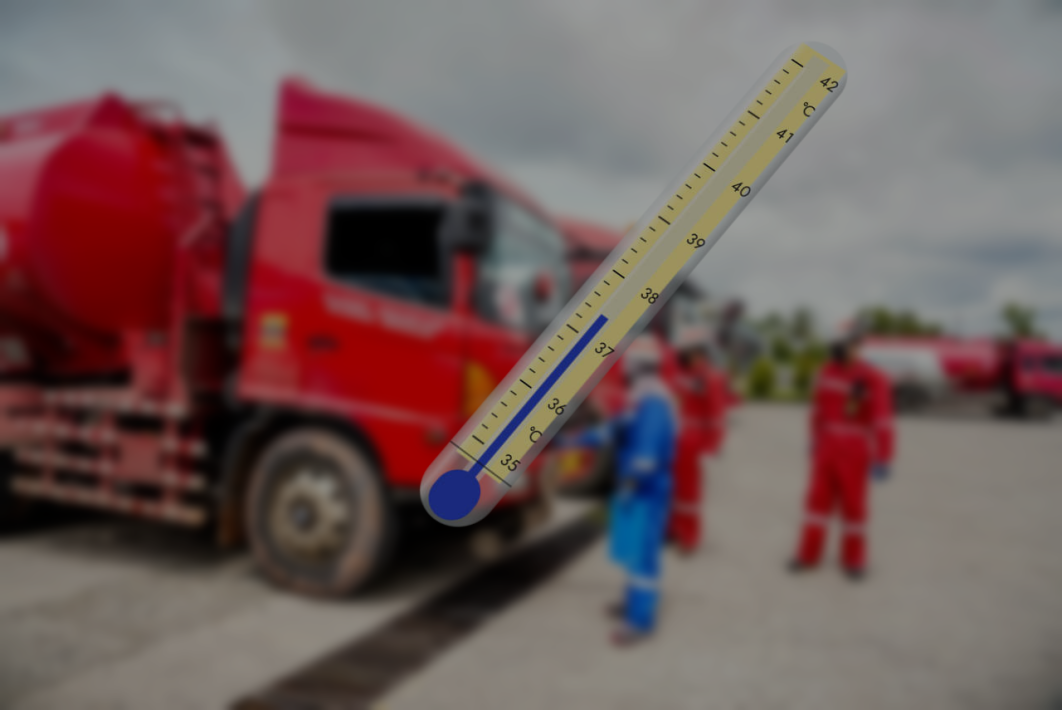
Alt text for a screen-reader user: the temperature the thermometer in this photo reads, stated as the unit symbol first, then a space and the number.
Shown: °C 37.4
